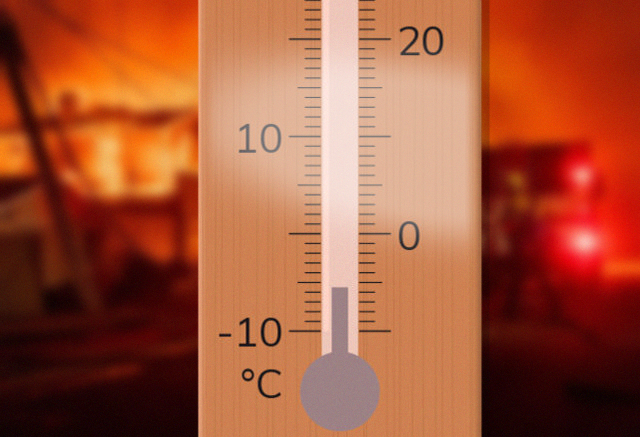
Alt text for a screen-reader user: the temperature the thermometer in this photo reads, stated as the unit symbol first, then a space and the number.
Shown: °C -5.5
